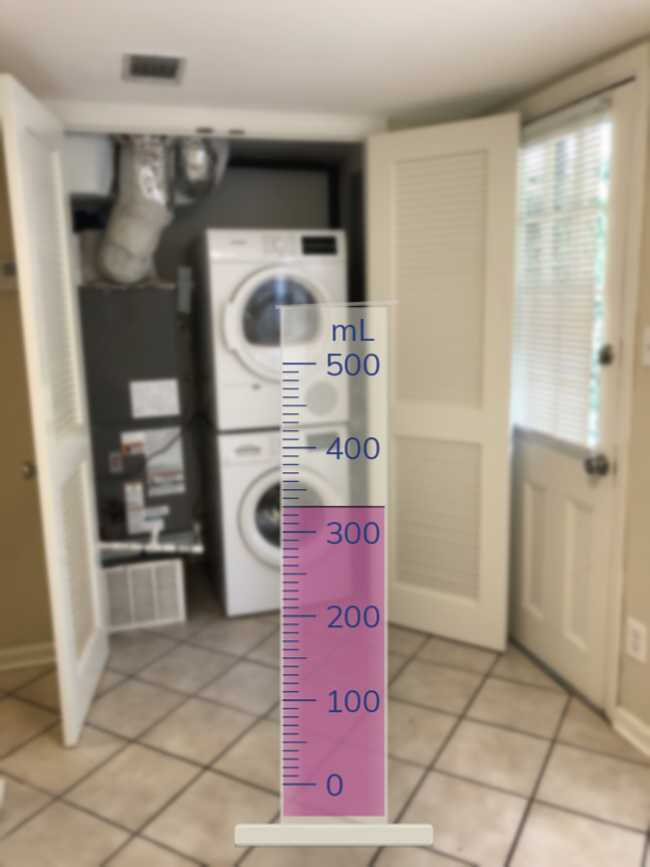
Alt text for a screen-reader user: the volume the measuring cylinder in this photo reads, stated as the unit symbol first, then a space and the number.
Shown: mL 330
